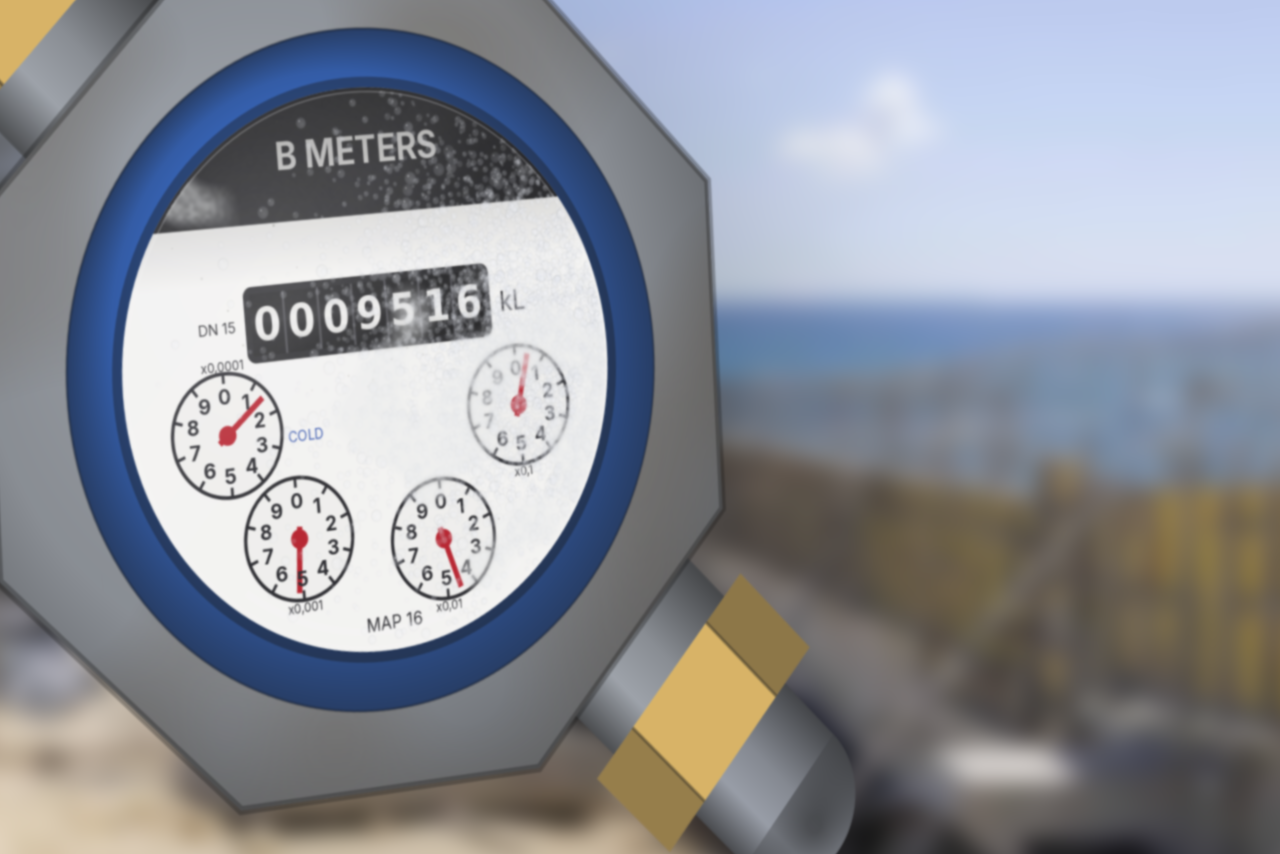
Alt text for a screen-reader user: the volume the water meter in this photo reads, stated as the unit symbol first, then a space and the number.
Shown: kL 9516.0451
